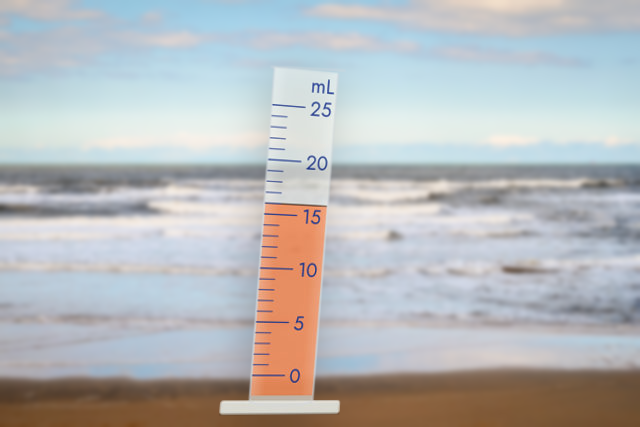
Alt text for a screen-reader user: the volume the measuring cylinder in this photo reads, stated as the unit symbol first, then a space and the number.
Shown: mL 16
